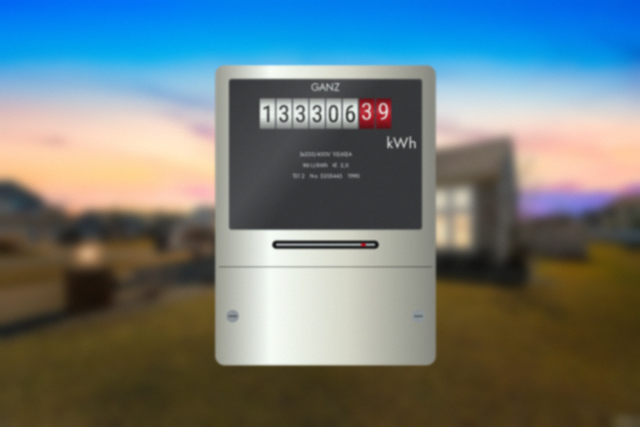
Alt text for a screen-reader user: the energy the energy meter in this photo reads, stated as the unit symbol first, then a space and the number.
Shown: kWh 133306.39
